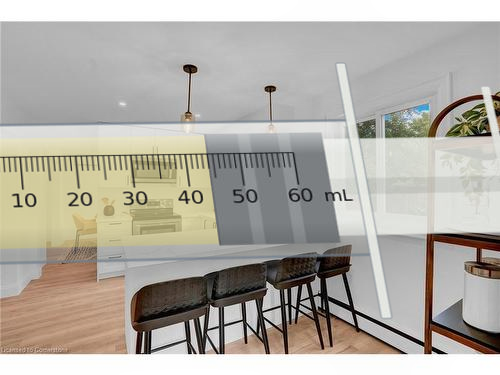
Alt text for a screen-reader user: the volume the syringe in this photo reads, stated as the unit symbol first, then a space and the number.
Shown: mL 44
